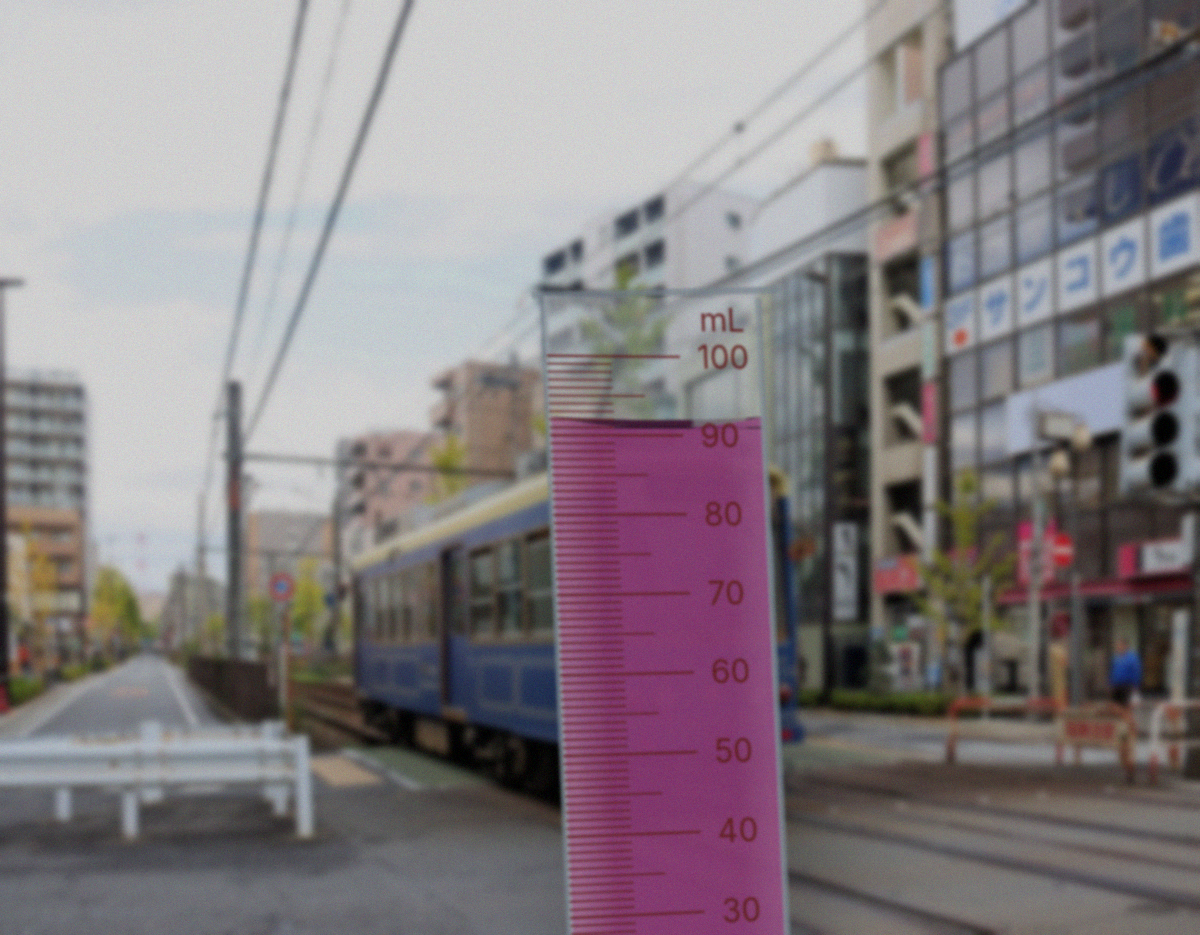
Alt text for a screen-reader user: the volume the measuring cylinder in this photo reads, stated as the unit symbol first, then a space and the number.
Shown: mL 91
